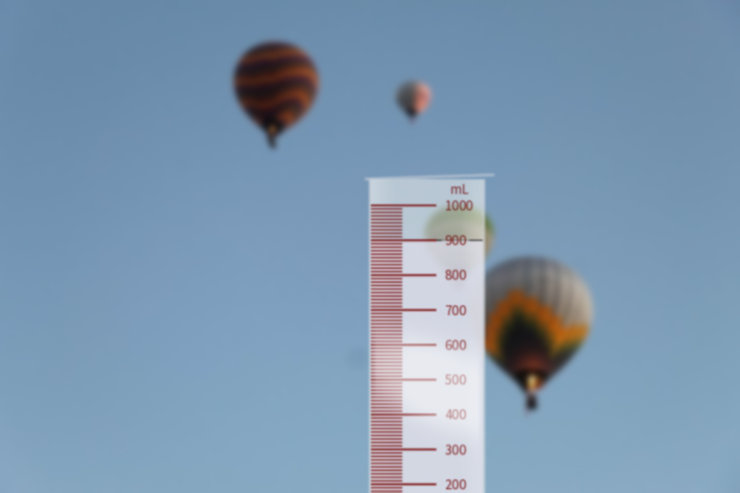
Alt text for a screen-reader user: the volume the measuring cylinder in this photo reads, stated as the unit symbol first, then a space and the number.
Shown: mL 900
